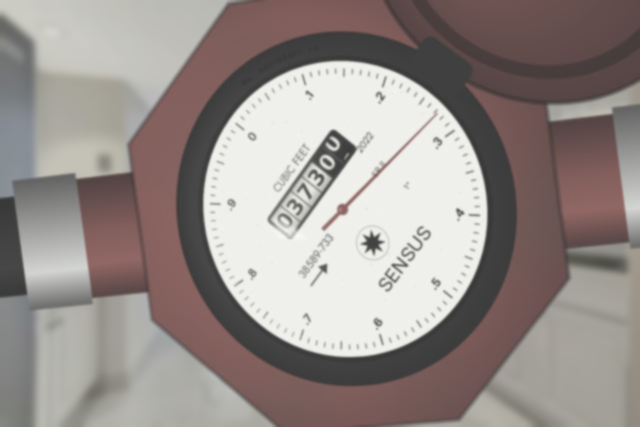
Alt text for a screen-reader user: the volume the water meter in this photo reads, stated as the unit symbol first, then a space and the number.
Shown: ft³ 37300.27
